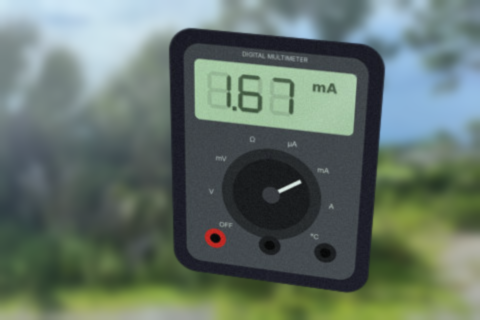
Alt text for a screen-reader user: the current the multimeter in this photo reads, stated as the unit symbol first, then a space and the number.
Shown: mA 1.67
